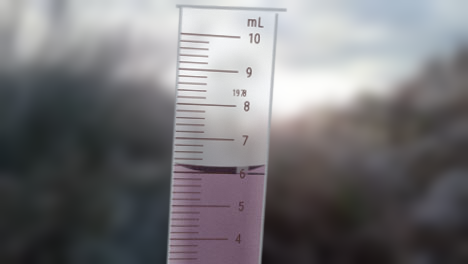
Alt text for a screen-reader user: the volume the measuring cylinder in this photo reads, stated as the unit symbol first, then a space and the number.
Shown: mL 6
